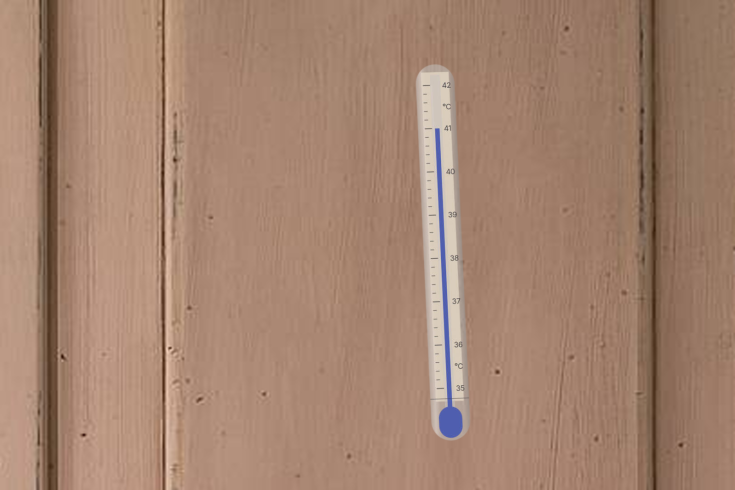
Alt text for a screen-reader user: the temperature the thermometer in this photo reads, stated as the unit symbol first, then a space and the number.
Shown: °C 41
